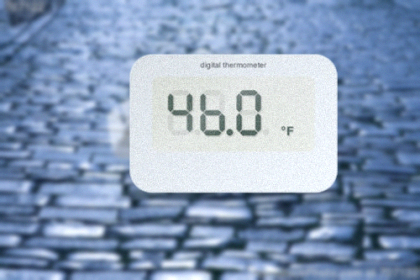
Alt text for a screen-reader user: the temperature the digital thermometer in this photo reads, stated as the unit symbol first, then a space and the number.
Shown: °F 46.0
